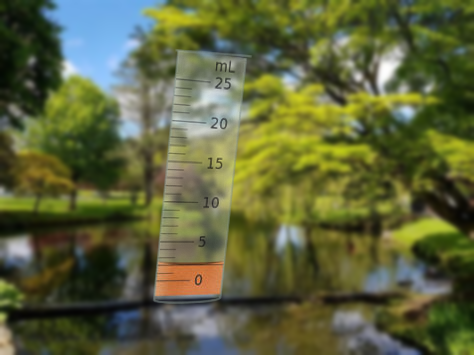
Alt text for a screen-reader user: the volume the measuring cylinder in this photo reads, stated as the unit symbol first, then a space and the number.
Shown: mL 2
